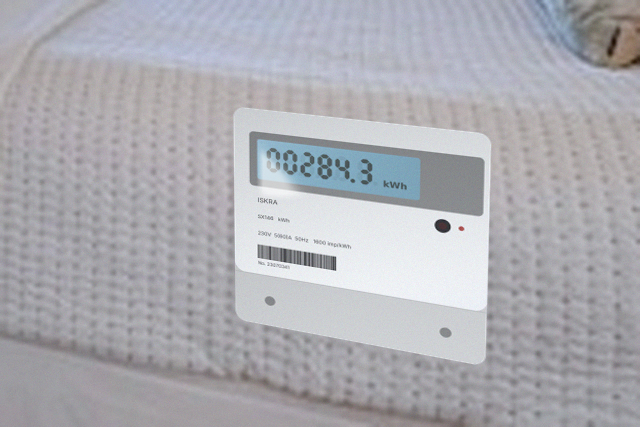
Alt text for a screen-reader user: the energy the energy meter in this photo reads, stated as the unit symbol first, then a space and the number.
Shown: kWh 284.3
